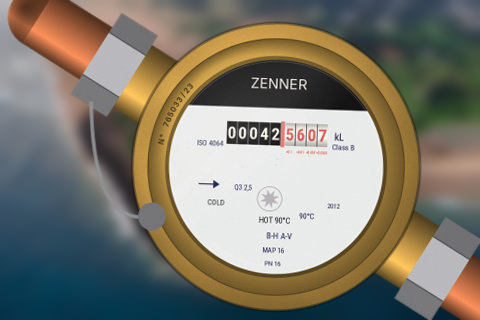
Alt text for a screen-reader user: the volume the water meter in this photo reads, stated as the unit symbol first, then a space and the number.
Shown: kL 42.5607
